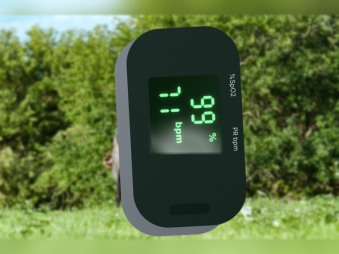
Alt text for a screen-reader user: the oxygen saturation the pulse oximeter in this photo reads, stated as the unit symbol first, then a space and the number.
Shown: % 99
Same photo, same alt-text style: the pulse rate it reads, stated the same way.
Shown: bpm 71
